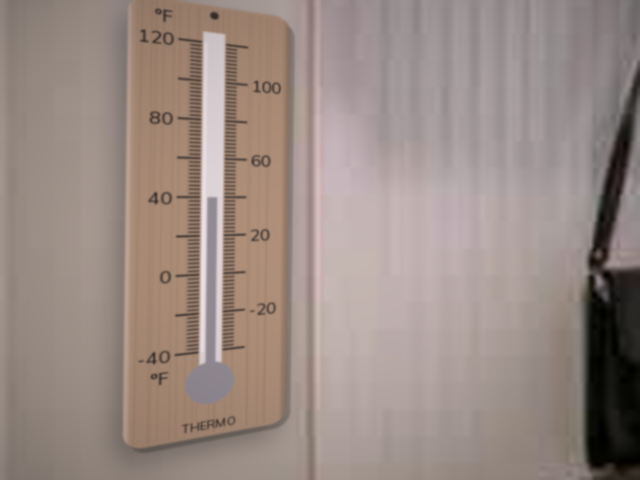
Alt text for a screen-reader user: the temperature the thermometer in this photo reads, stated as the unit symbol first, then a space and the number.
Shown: °F 40
